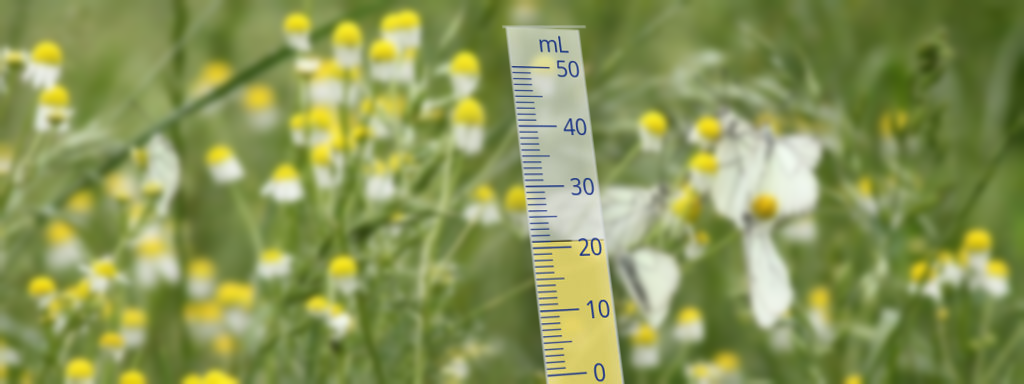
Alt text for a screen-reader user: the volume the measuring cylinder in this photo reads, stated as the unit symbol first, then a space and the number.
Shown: mL 21
